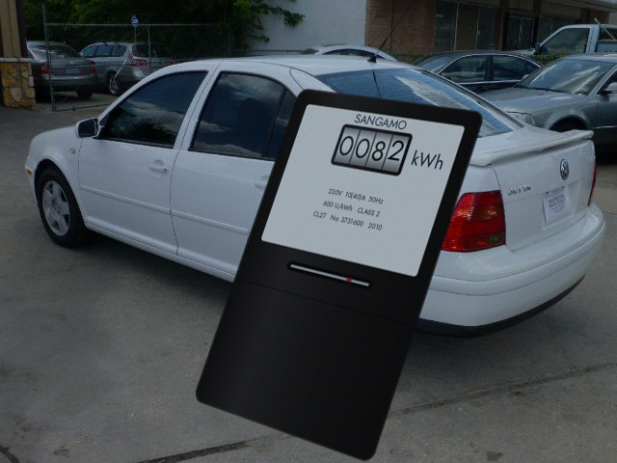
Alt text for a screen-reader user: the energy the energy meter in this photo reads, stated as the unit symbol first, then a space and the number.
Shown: kWh 82
